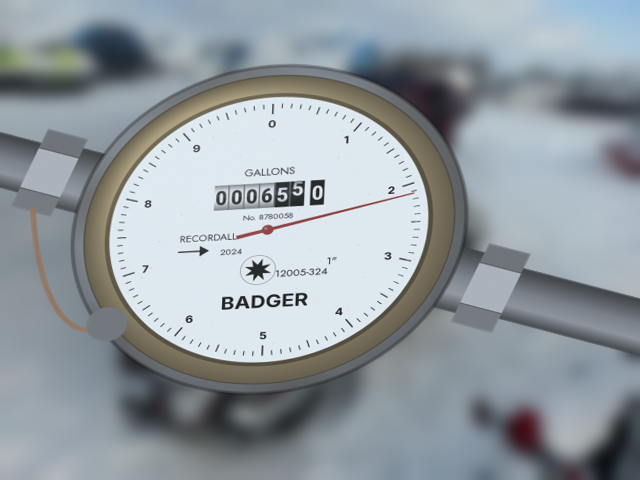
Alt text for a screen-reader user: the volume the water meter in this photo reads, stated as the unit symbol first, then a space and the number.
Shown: gal 6552.1
